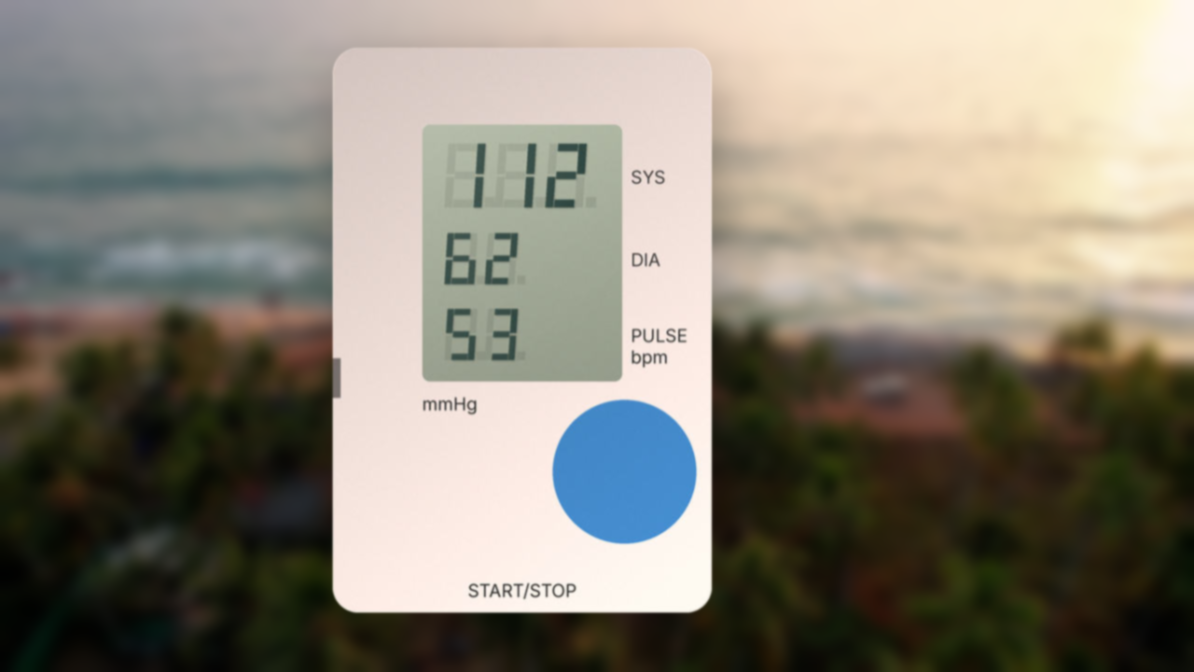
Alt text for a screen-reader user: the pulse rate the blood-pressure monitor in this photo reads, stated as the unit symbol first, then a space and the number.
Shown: bpm 53
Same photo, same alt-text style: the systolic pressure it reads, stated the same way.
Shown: mmHg 112
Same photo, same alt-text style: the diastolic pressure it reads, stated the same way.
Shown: mmHg 62
